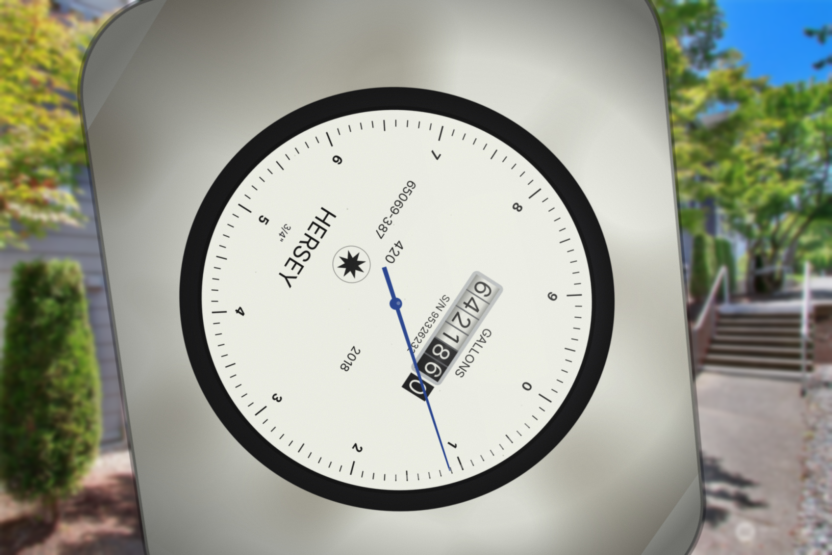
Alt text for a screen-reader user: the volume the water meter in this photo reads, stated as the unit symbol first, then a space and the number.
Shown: gal 6421861.1
